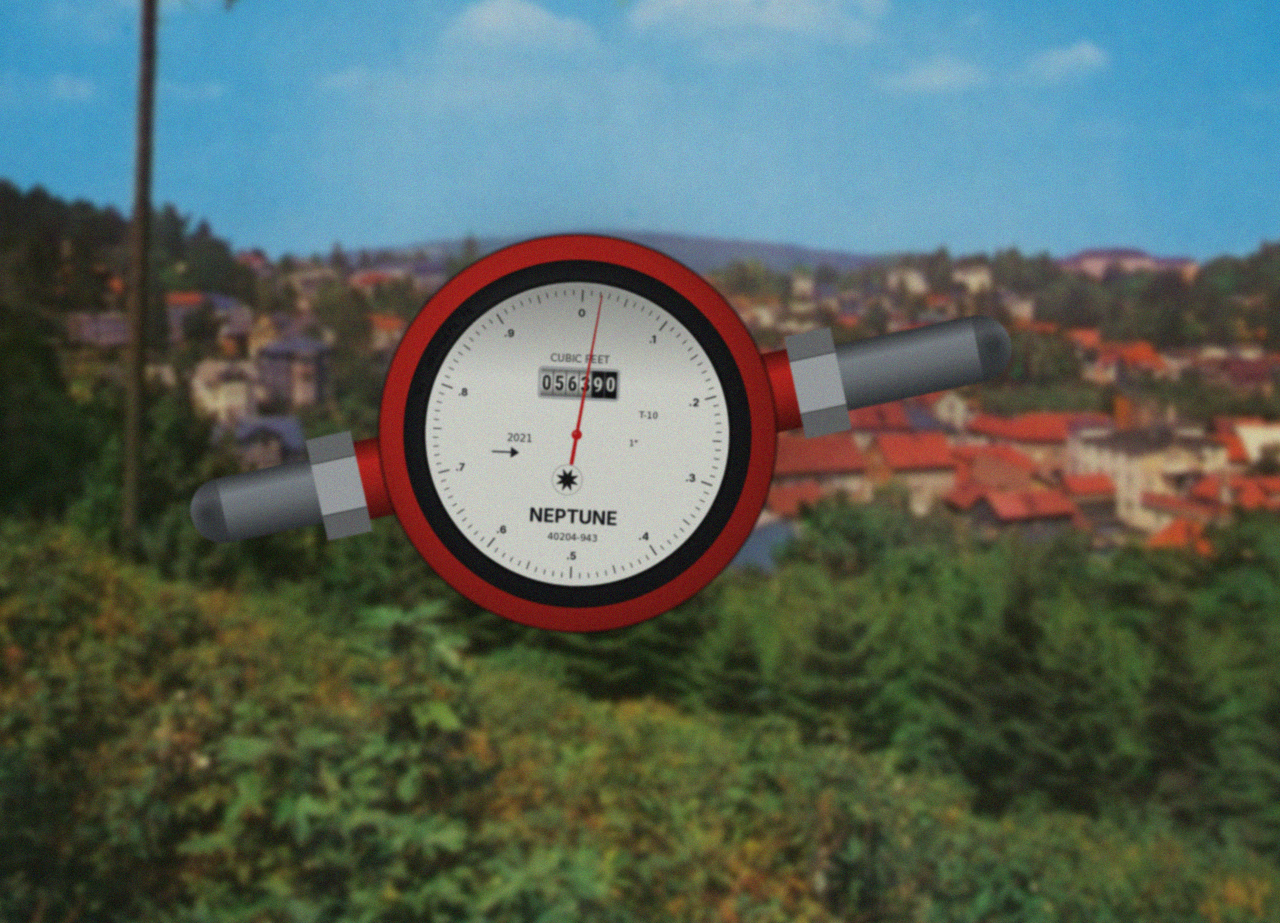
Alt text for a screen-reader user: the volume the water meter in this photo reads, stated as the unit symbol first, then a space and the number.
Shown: ft³ 56390.02
